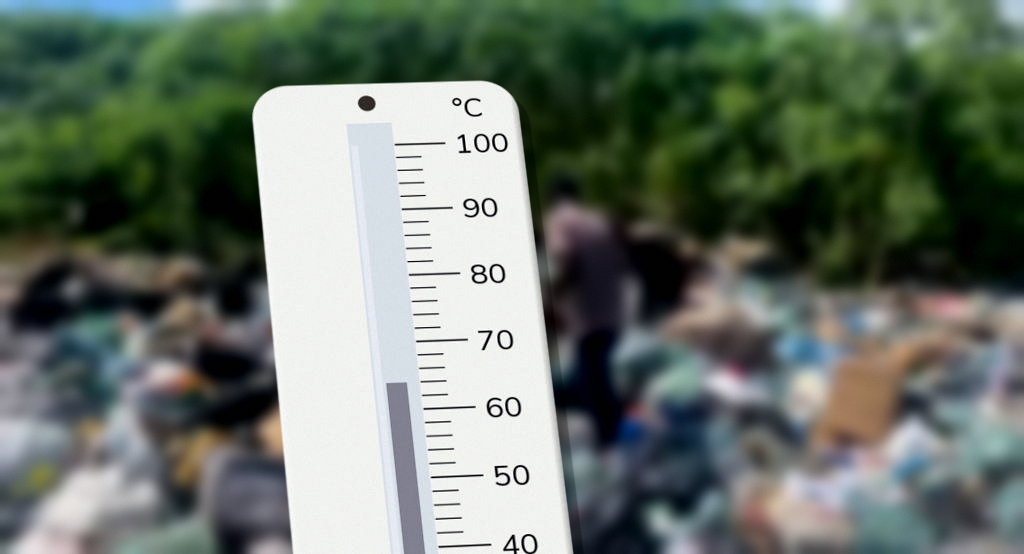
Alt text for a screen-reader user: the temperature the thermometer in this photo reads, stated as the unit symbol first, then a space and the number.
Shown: °C 64
